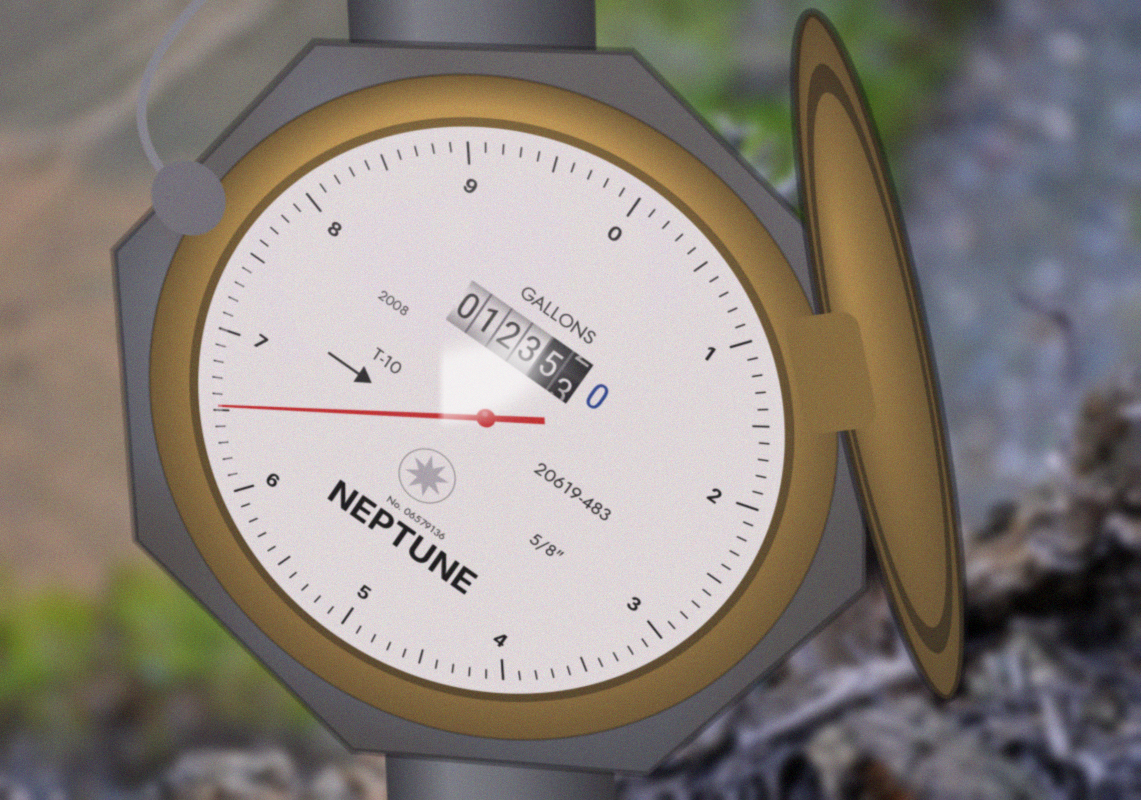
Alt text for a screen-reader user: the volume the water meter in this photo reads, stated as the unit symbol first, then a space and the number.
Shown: gal 123526.5
